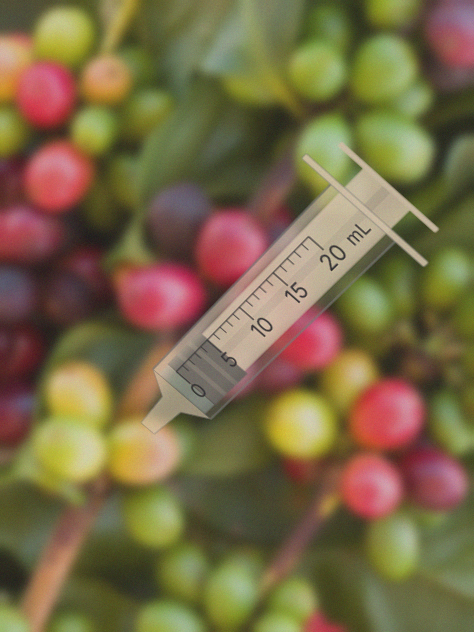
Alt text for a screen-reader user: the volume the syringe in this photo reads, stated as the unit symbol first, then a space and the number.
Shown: mL 0
